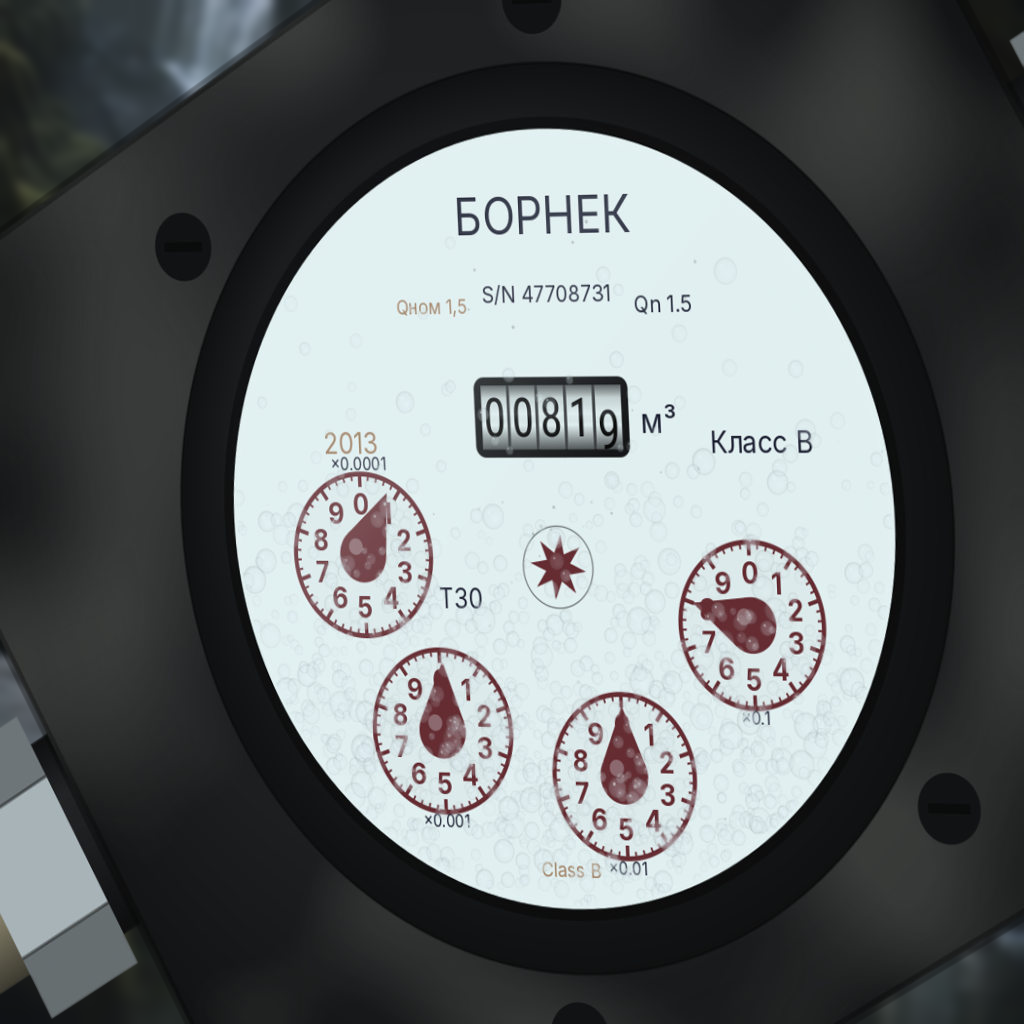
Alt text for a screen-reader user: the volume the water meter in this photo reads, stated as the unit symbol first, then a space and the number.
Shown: m³ 818.8000
